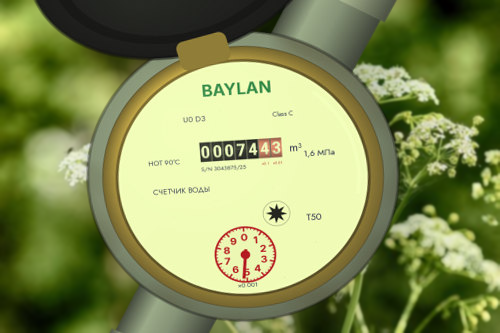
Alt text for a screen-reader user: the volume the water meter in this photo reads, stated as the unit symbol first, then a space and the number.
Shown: m³ 74.435
